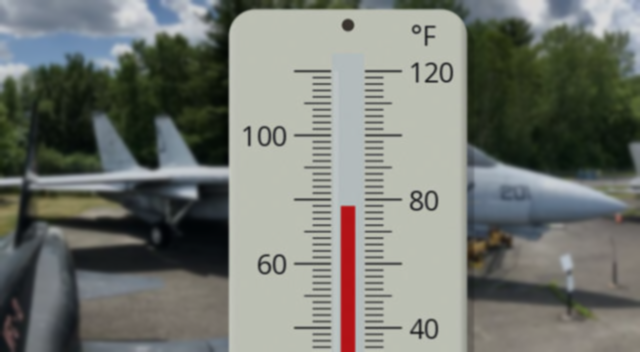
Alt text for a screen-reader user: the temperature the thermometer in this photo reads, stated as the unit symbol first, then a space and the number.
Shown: °F 78
